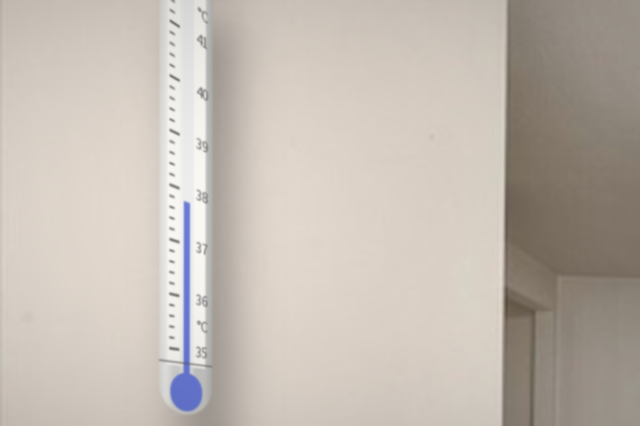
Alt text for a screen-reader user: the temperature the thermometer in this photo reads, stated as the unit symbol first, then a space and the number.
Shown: °C 37.8
